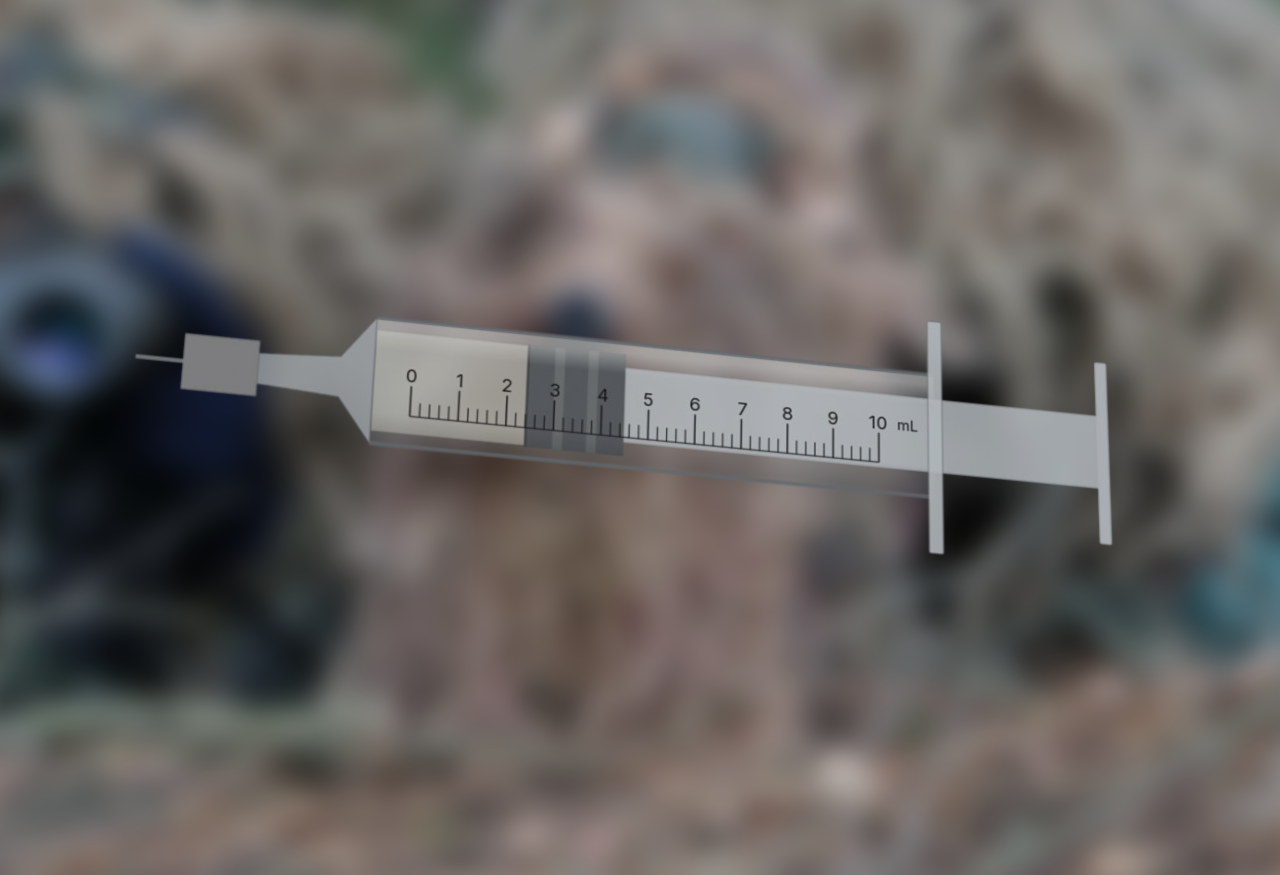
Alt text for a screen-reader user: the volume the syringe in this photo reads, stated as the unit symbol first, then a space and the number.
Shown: mL 2.4
